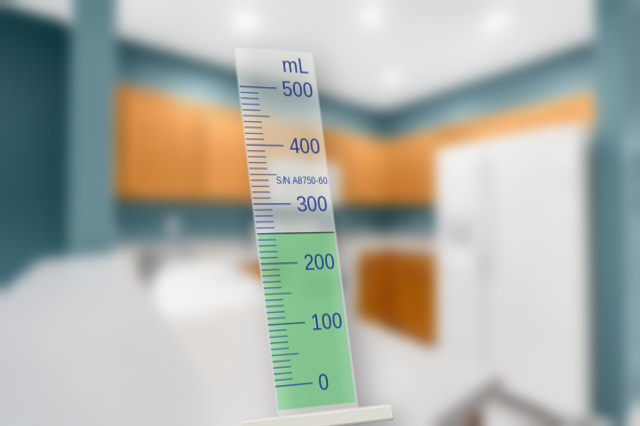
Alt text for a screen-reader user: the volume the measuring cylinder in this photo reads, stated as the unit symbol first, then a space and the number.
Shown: mL 250
